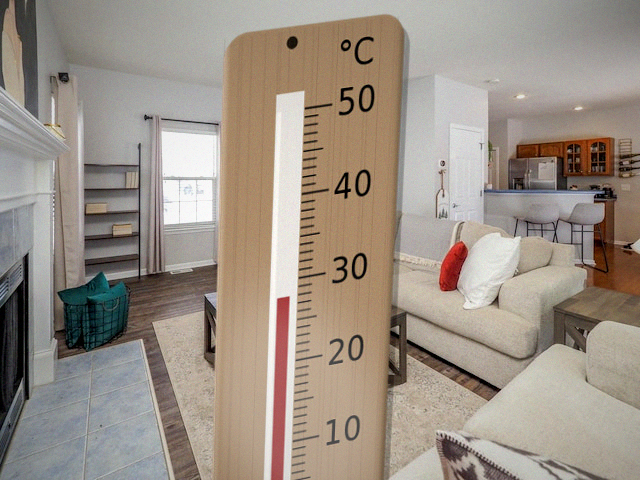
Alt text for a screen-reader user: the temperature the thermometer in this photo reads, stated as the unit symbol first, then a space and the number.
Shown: °C 28
